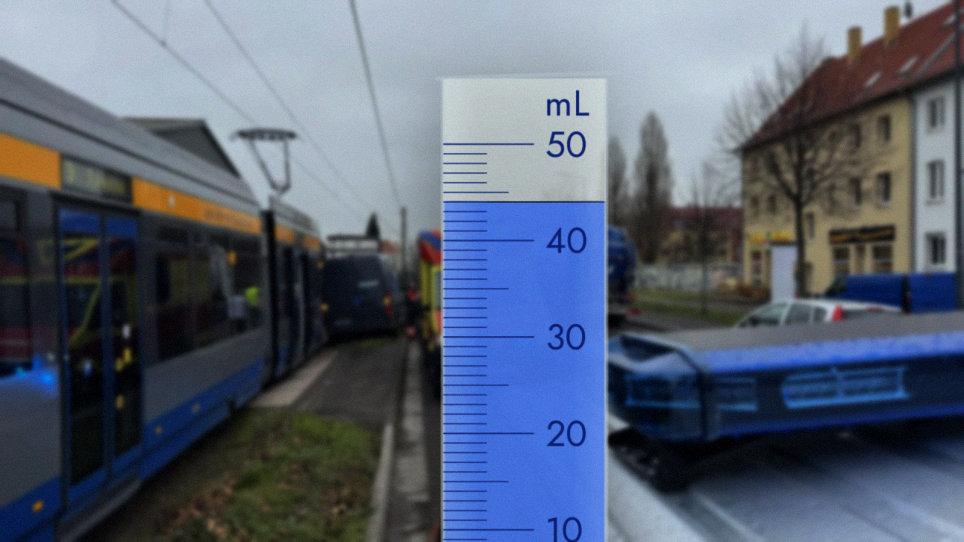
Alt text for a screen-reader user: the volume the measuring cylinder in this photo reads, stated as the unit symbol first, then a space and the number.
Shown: mL 44
